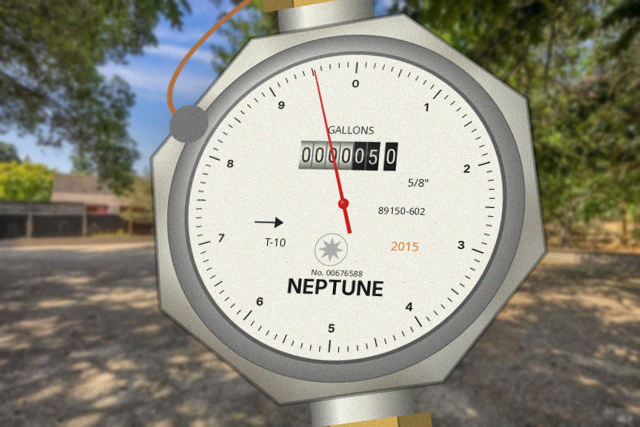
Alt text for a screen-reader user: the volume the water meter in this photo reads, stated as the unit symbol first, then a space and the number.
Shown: gal 49.5
